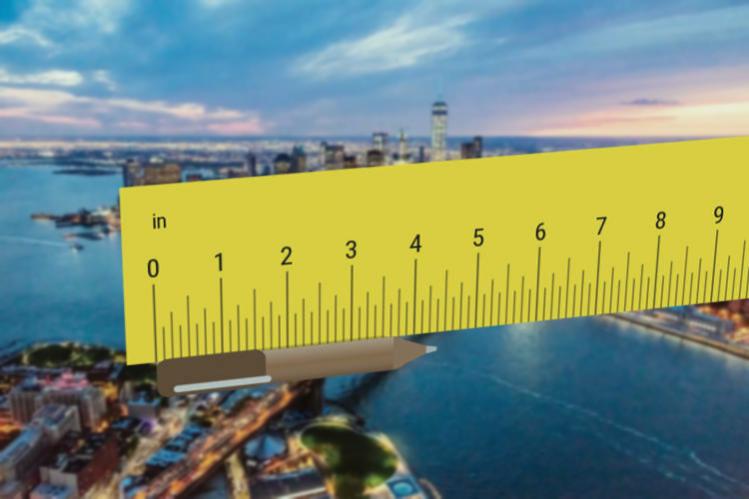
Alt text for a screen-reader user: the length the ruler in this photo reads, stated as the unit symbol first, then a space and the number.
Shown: in 4.375
